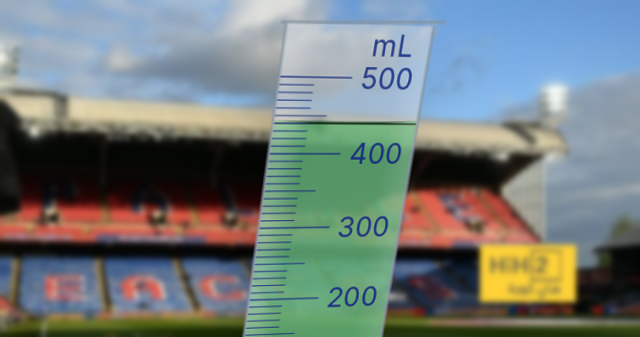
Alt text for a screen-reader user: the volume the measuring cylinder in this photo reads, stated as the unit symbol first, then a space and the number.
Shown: mL 440
